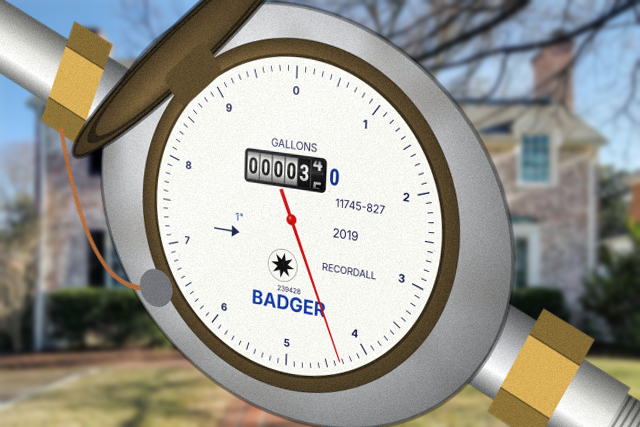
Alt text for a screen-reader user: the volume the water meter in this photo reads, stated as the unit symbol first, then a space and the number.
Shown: gal 344.3
